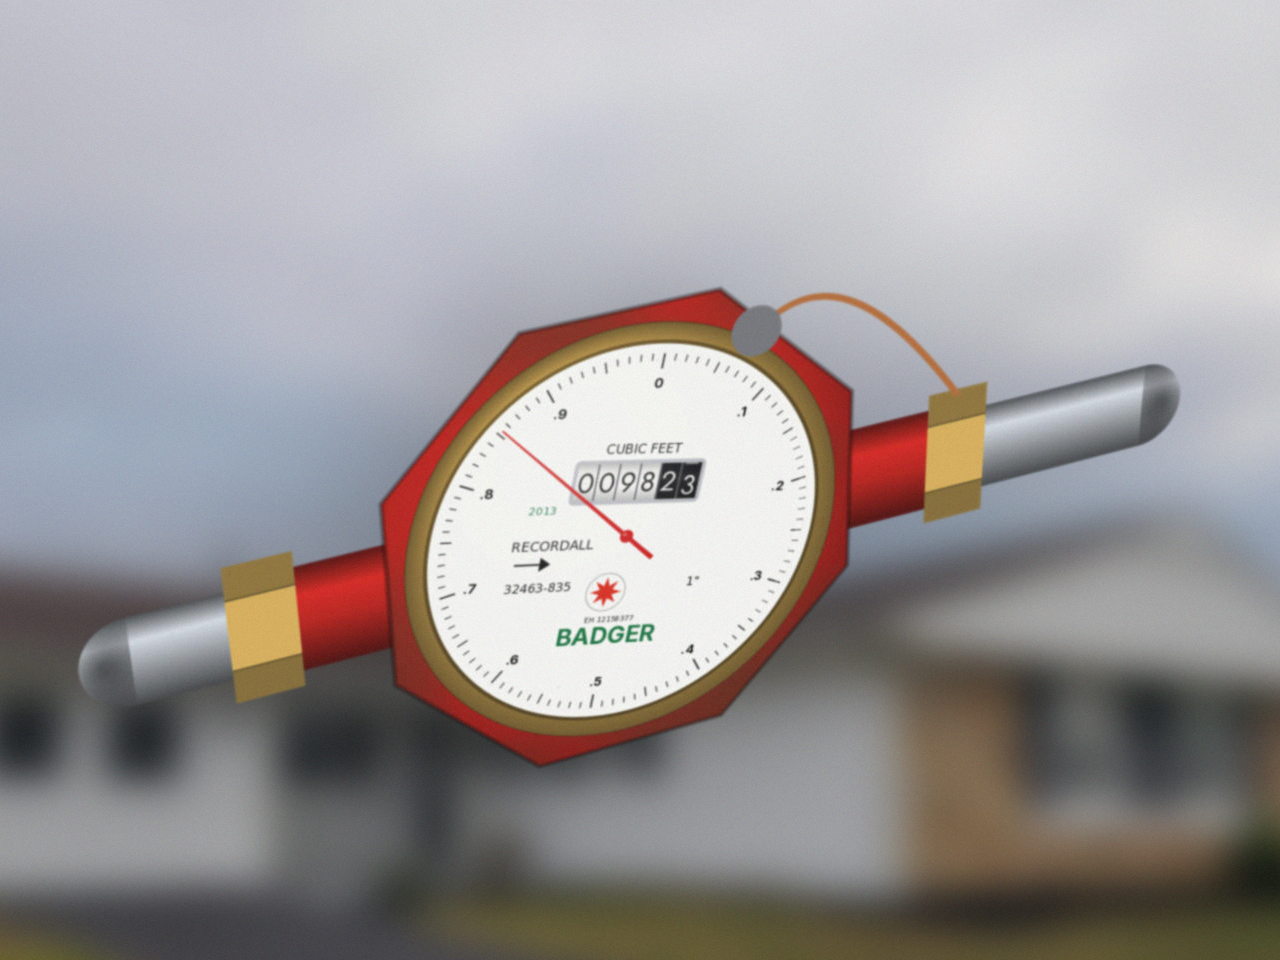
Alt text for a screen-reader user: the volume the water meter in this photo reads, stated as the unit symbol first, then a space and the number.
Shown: ft³ 9822.85
